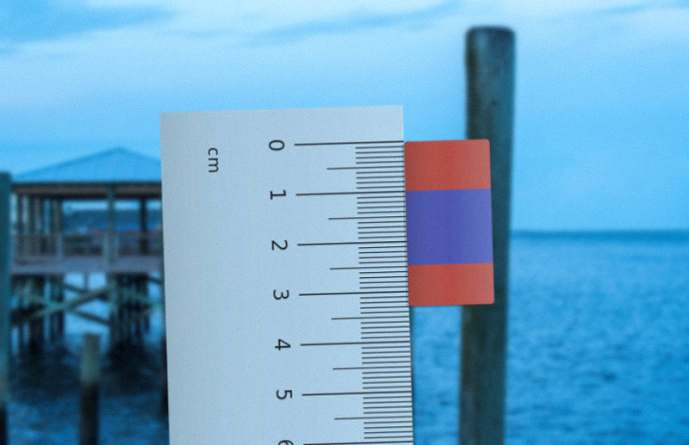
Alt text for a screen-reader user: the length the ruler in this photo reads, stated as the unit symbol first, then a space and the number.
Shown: cm 3.3
